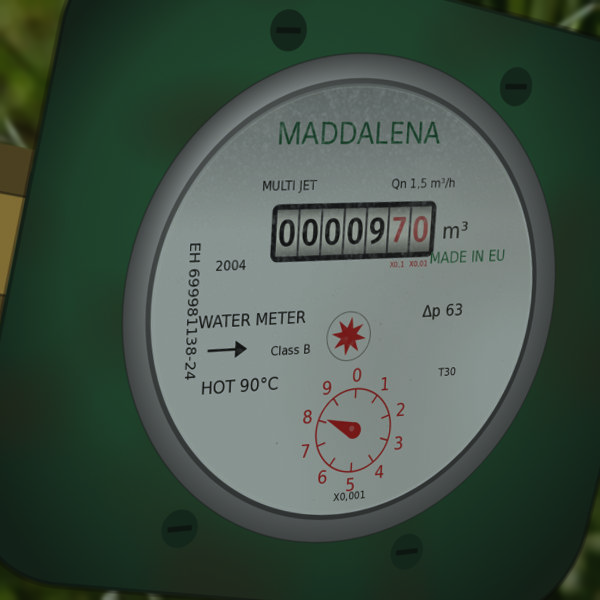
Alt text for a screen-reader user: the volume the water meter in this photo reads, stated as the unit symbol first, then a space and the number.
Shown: m³ 9.708
